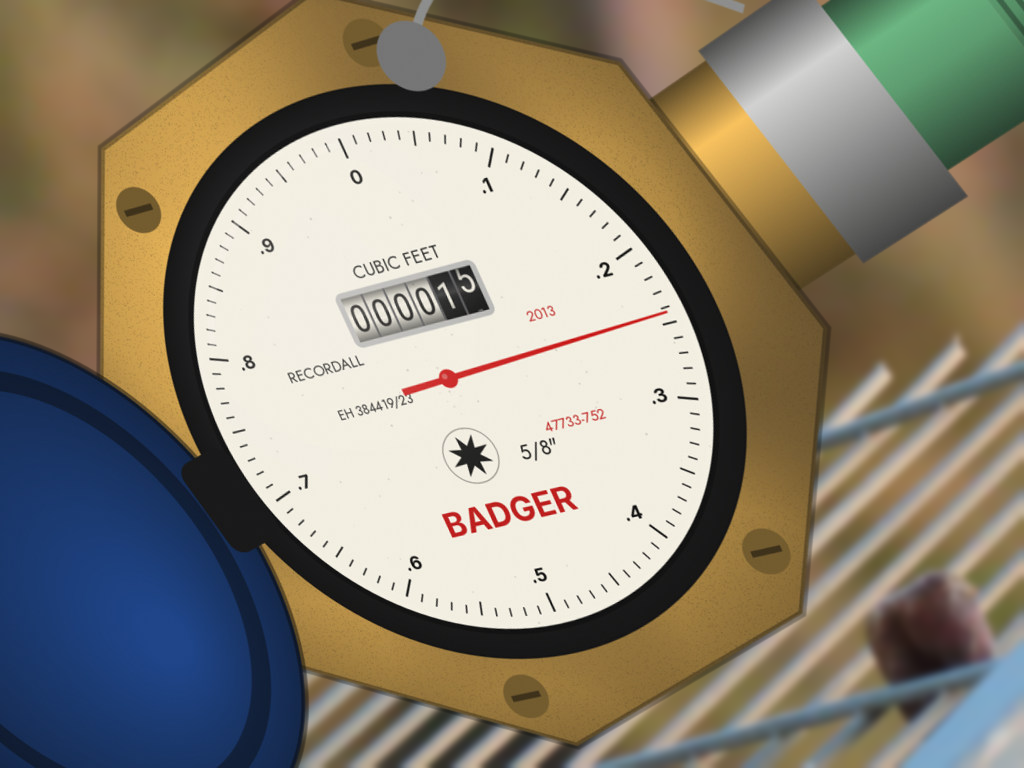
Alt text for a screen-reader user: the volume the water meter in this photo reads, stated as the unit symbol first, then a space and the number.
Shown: ft³ 15.24
